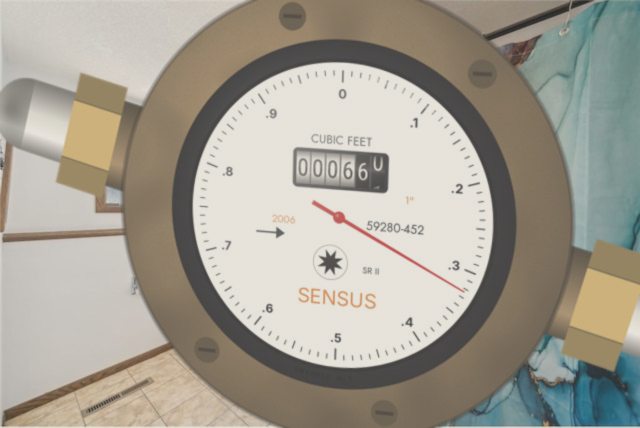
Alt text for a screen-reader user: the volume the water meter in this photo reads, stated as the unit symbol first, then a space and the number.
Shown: ft³ 660.32
